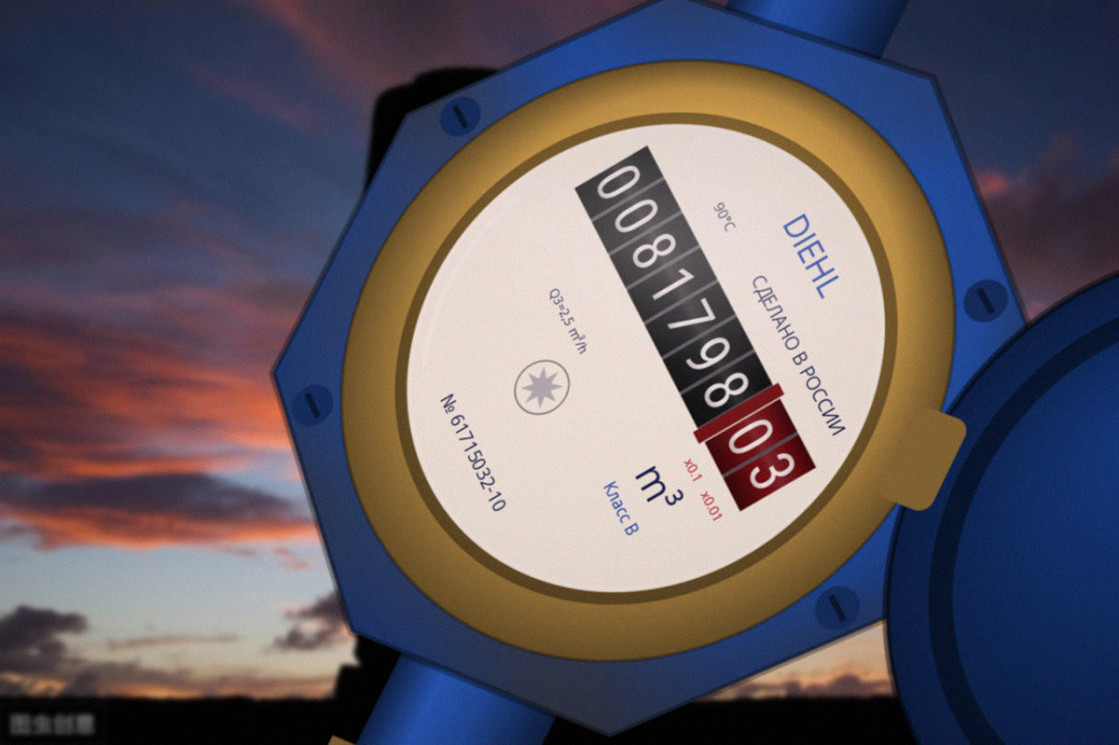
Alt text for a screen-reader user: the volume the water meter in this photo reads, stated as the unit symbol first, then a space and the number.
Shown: m³ 81798.03
